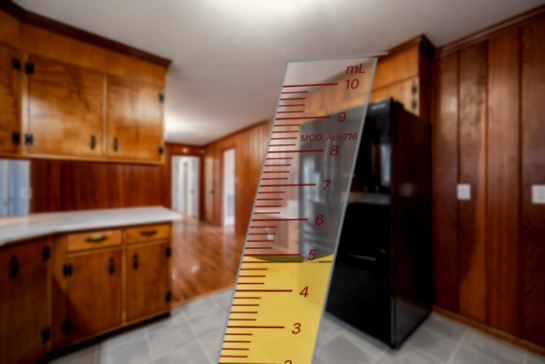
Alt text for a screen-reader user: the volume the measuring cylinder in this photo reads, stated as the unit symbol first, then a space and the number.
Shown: mL 4.8
